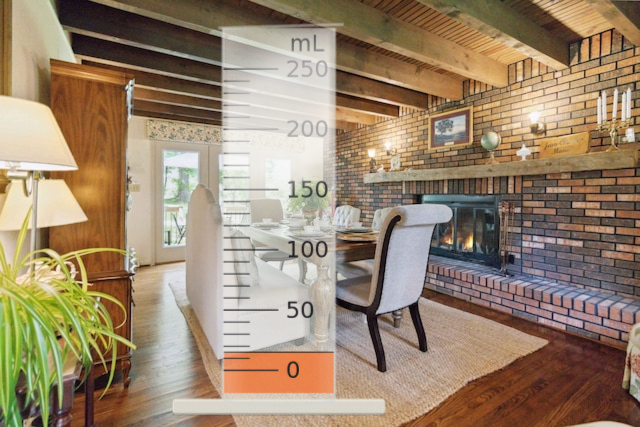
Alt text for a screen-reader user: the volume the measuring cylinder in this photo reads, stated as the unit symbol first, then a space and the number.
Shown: mL 15
